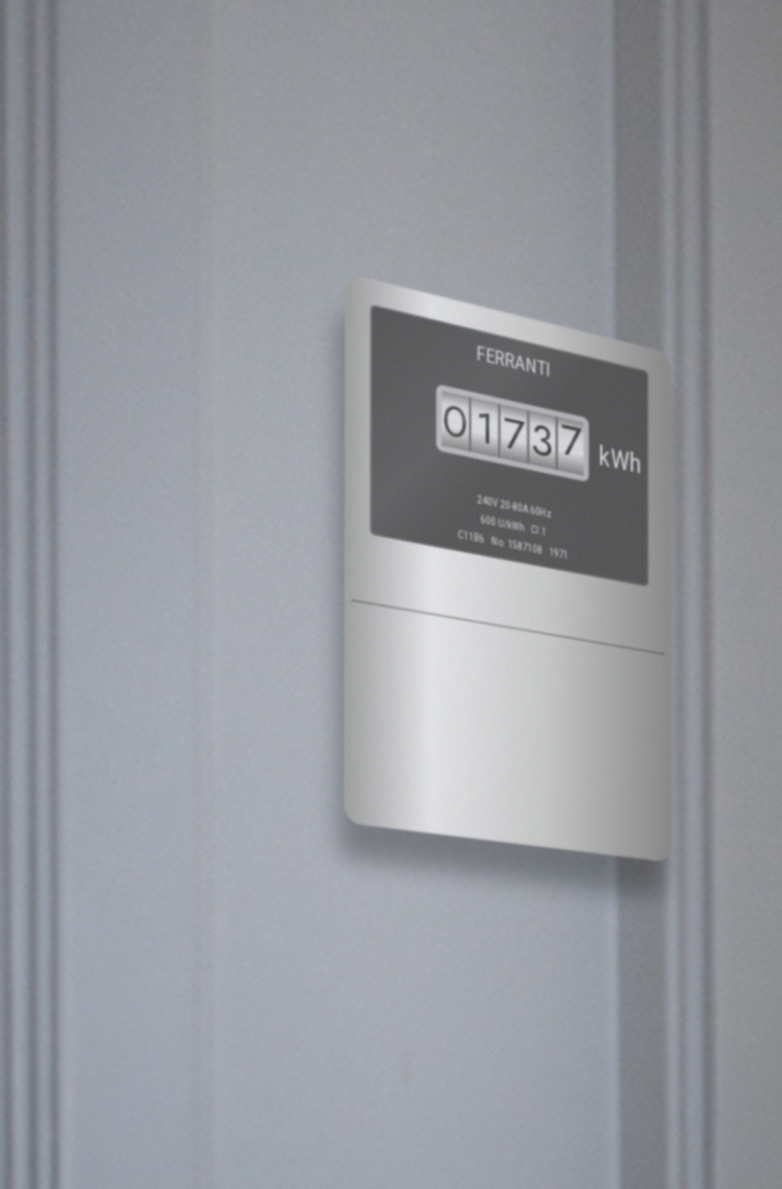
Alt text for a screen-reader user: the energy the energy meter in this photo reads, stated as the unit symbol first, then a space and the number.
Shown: kWh 1737
